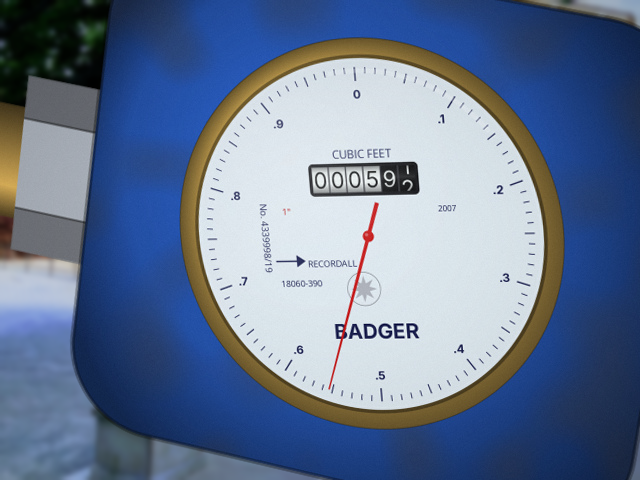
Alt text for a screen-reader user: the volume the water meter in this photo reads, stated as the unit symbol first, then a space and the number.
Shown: ft³ 591.55
